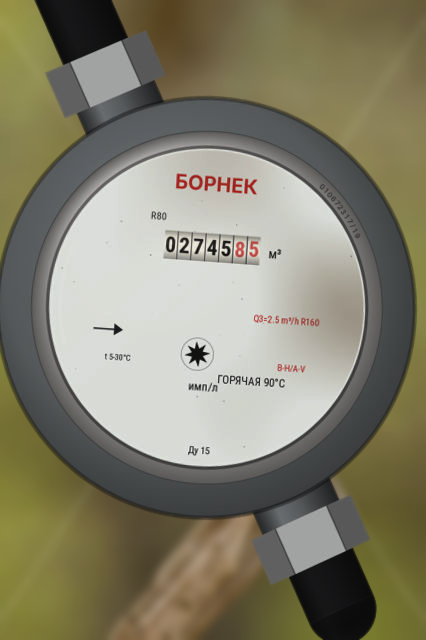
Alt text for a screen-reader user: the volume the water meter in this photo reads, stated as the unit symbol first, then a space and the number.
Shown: m³ 2745.85
